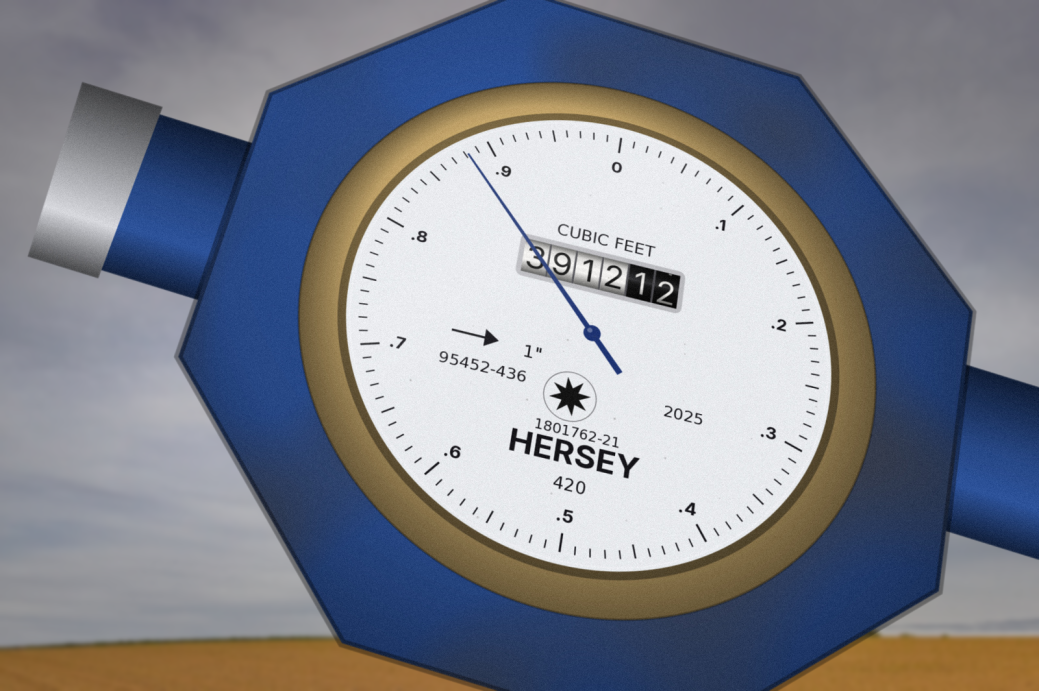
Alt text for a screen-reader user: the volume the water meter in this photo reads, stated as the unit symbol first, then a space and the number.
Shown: ft³ 391211.88
